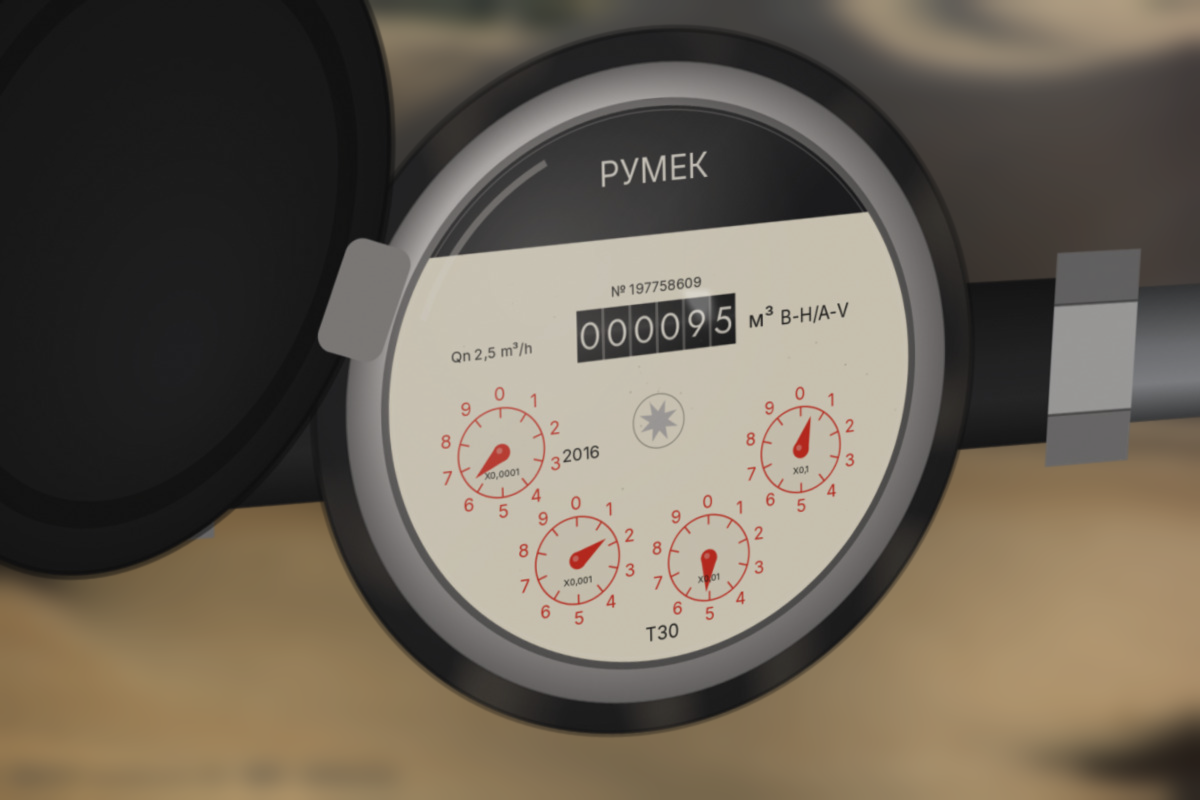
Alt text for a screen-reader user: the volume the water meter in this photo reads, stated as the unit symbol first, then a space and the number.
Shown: m³ 95.0516
